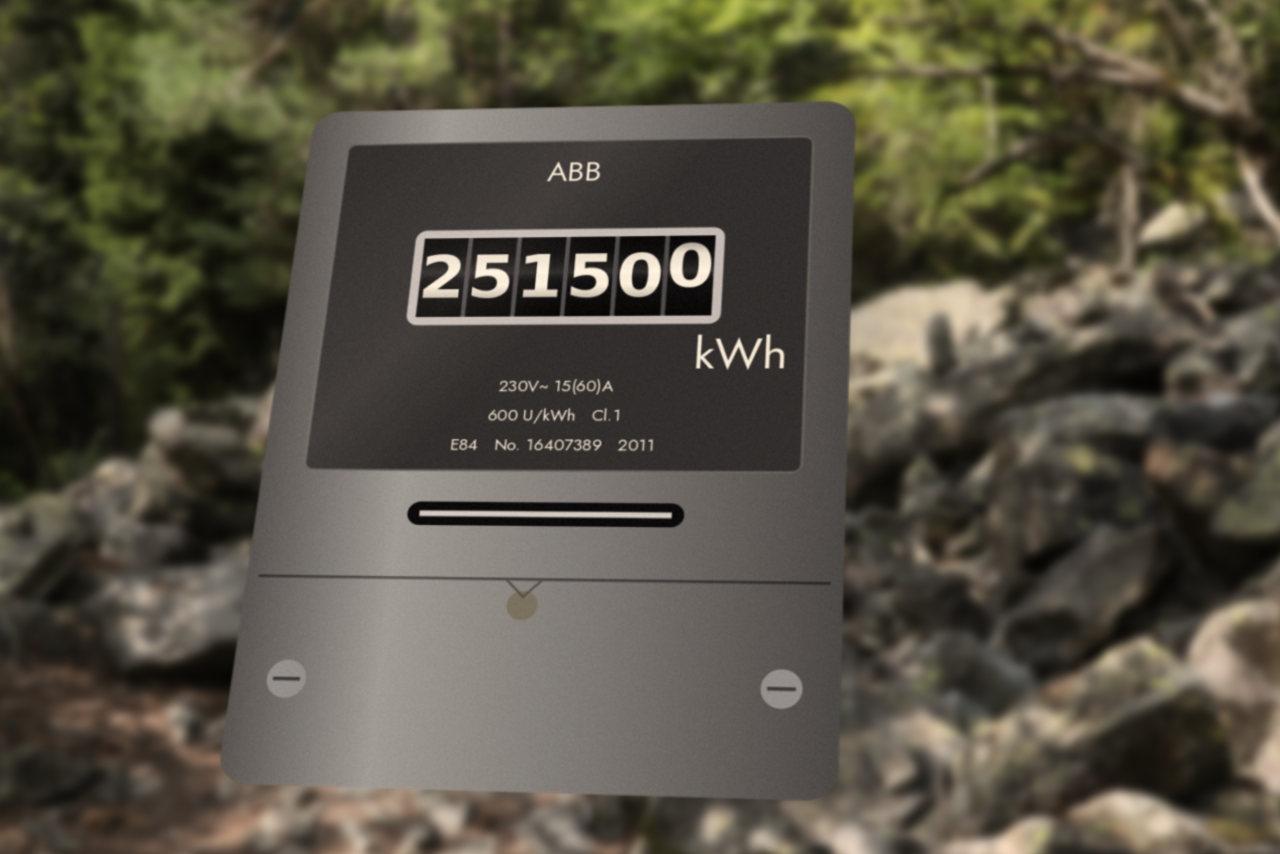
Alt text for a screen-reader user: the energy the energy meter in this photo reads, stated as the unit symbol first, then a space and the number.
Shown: kWh 251500
